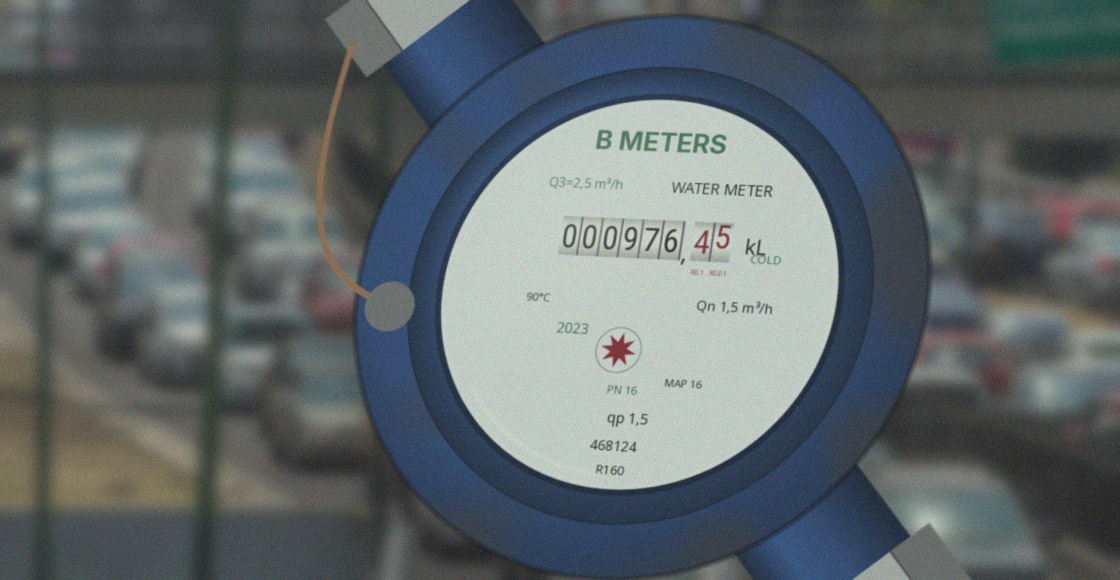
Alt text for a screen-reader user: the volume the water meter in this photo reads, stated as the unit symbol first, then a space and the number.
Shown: kL 976.45
